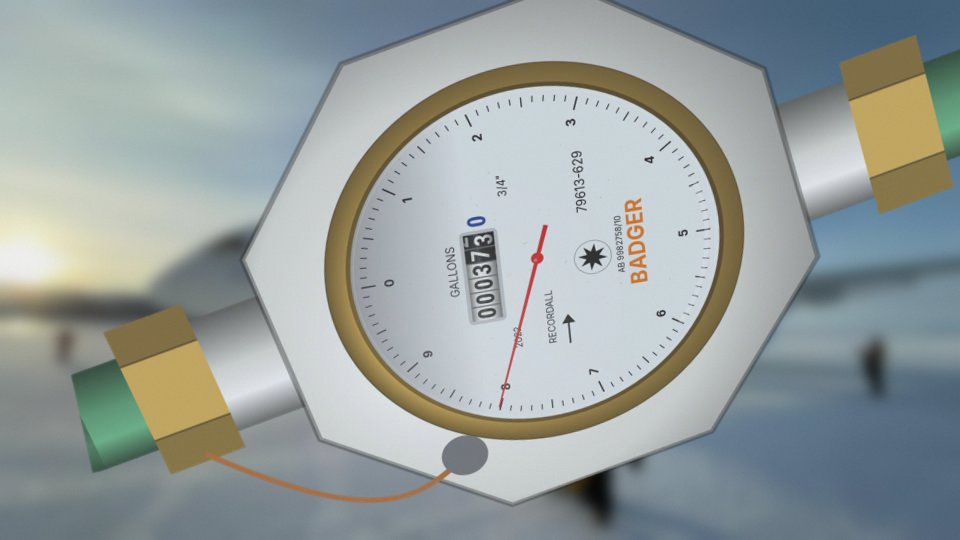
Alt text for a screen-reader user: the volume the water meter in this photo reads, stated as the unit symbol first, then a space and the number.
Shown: gal 3728.0
